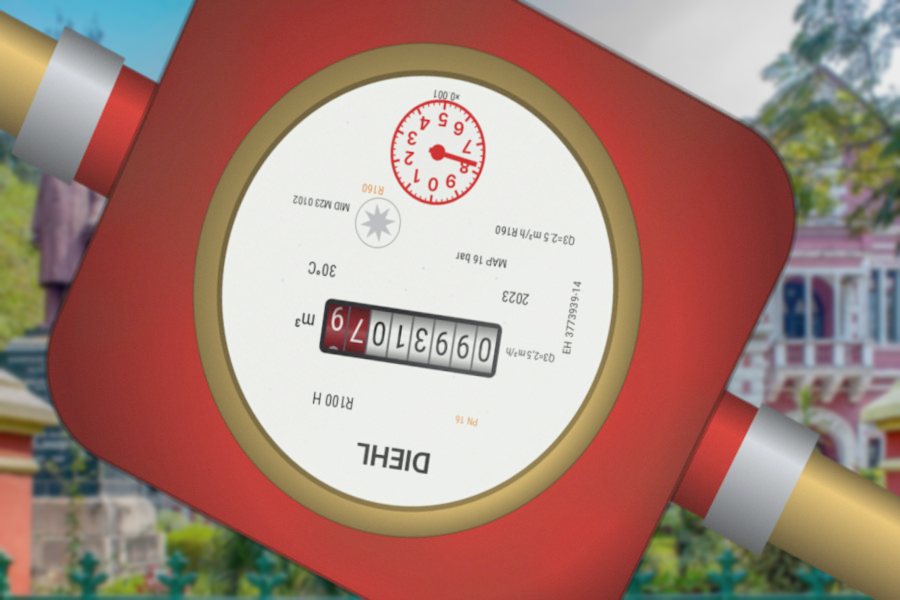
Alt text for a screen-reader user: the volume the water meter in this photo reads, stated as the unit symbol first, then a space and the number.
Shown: m³ 99310.787
